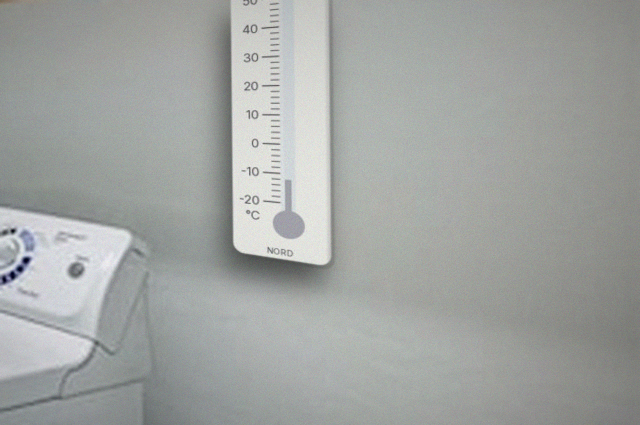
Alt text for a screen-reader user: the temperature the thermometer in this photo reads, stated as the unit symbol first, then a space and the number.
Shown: °C -12
